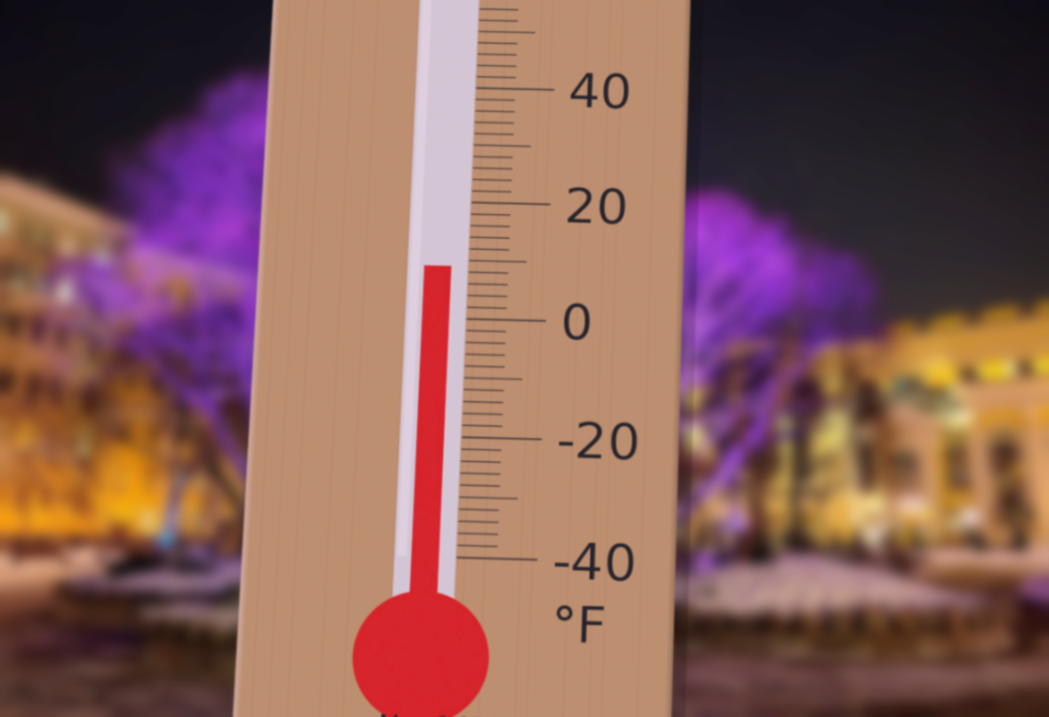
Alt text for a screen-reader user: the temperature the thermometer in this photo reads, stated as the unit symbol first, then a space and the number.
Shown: °F 9
